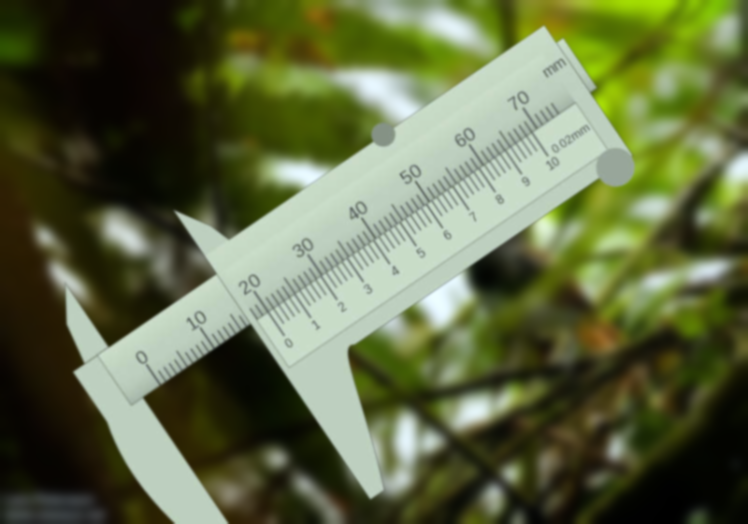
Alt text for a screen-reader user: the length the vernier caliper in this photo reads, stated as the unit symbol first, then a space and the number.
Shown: mm 20.0
